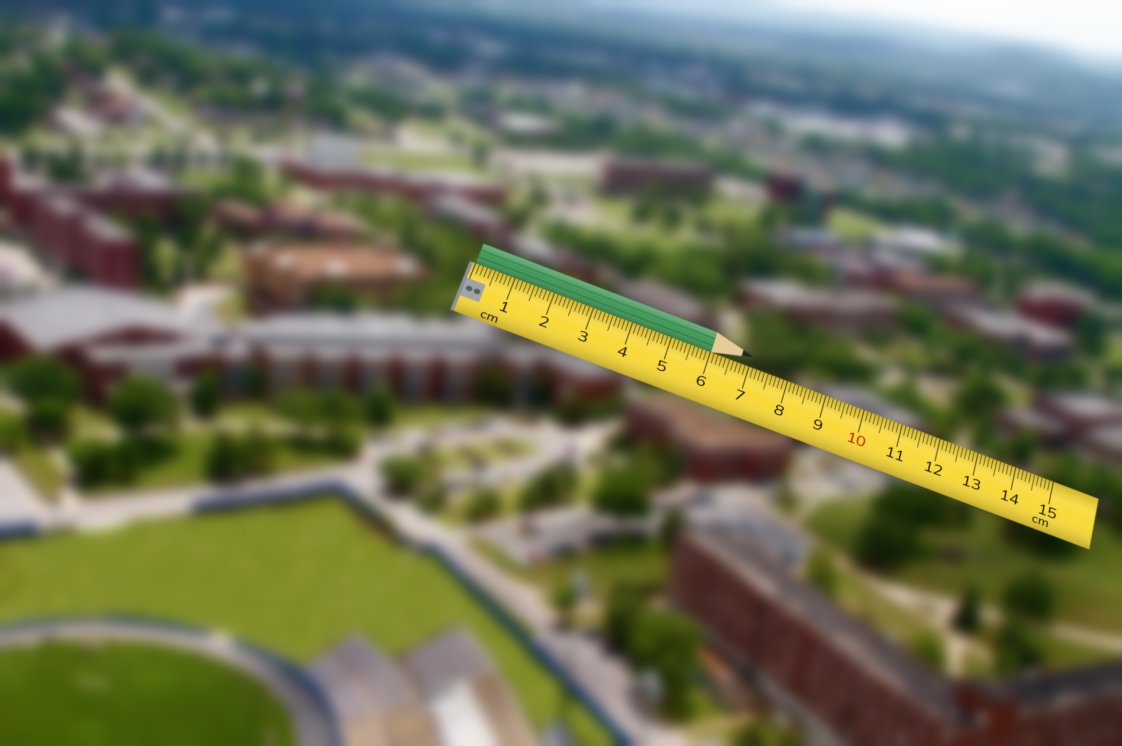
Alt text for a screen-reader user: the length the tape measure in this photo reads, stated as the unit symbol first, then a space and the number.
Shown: cm 7
